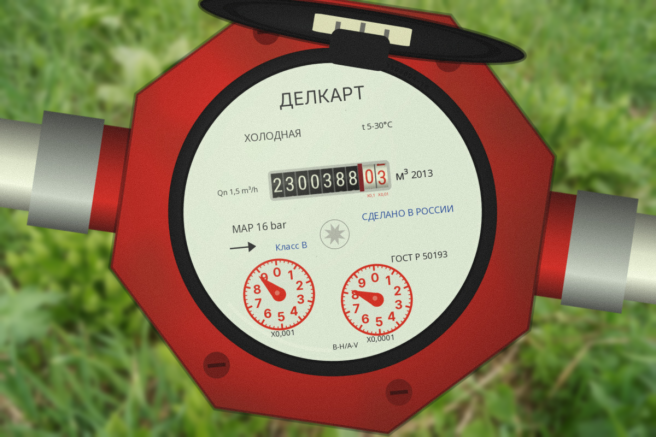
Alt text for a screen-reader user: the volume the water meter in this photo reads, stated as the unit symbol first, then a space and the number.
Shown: m³ 2300388.0288
